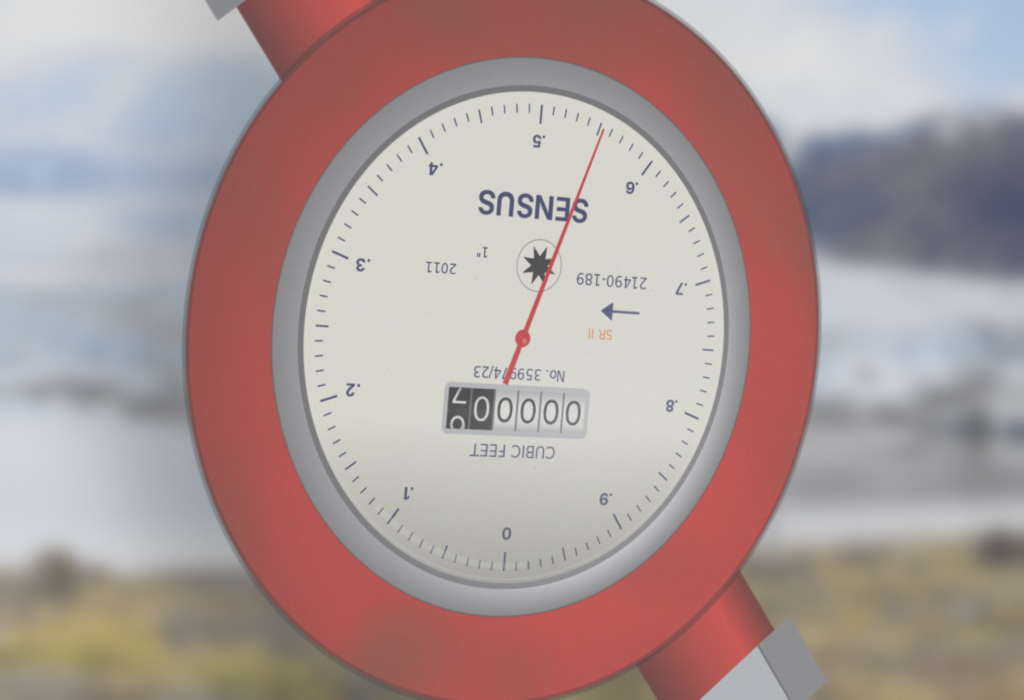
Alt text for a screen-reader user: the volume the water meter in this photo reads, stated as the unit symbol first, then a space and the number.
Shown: ft³ 6.55
